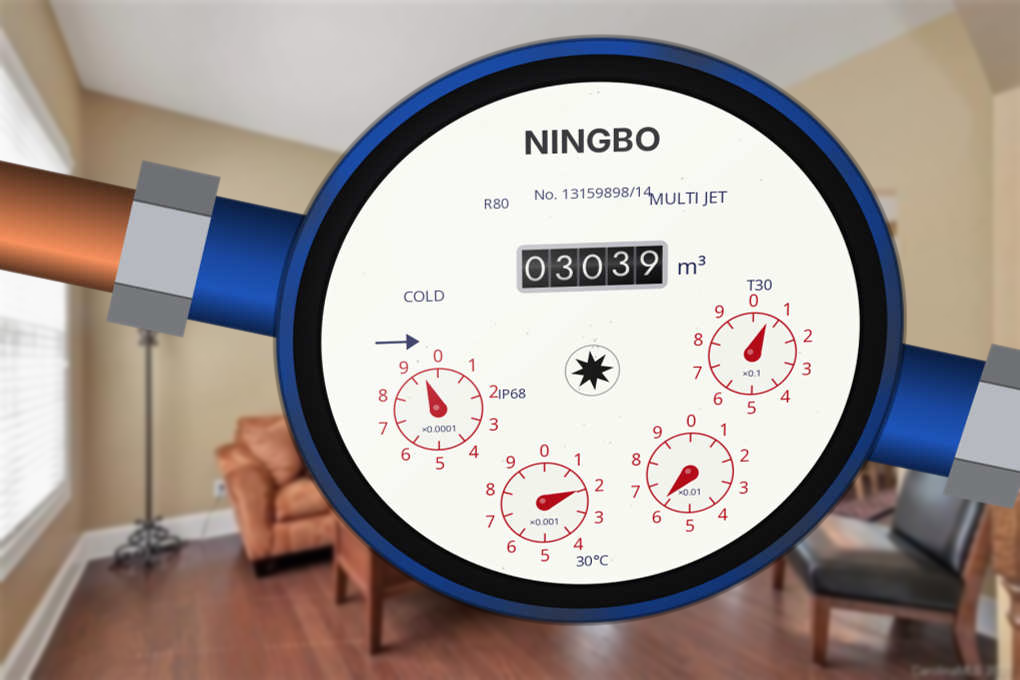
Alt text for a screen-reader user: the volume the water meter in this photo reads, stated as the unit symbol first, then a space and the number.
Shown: m³ 3039.0619
